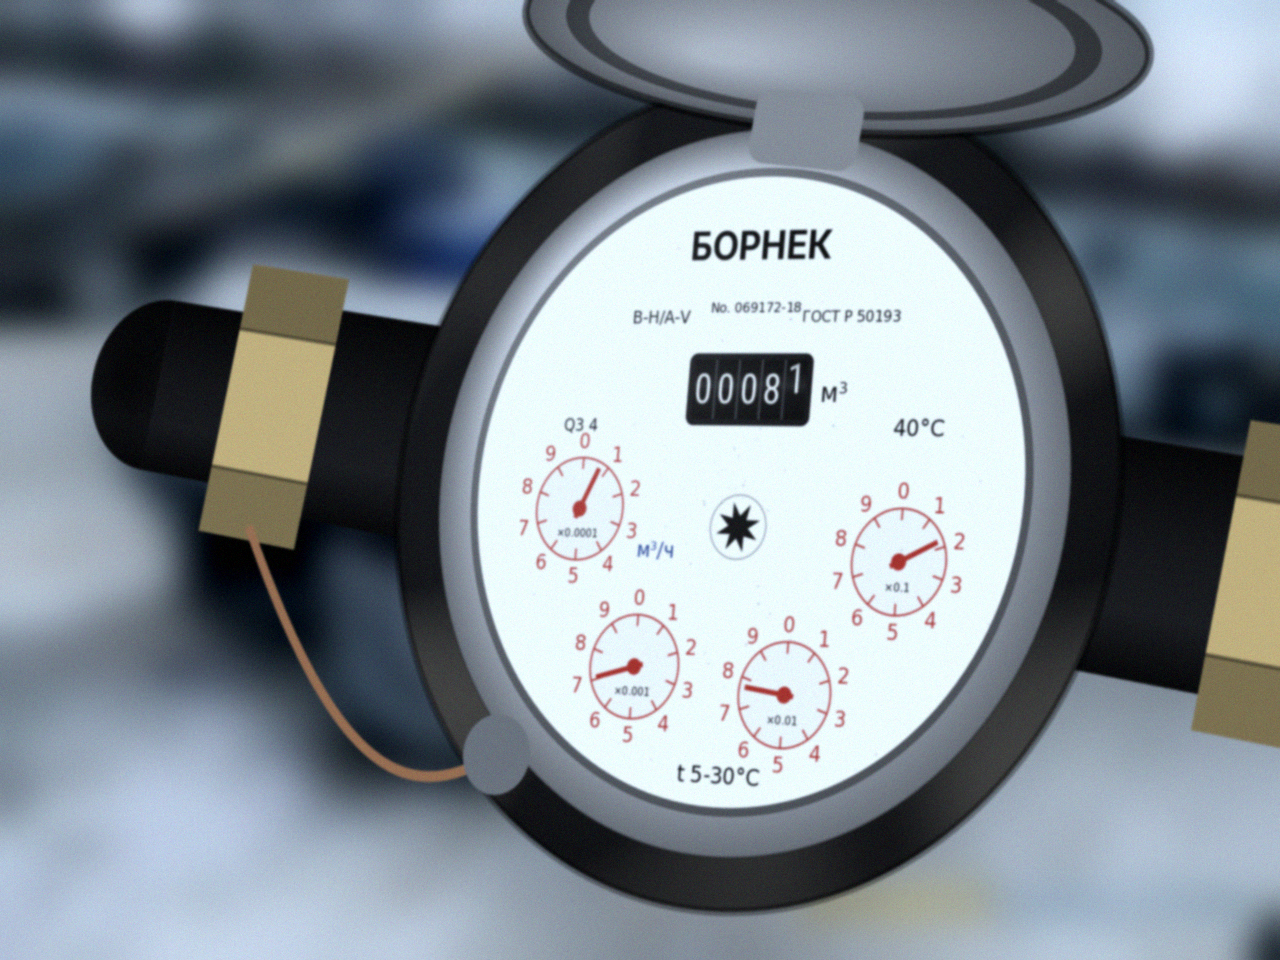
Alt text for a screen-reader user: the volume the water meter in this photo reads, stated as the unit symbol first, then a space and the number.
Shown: m³ 81.1770
